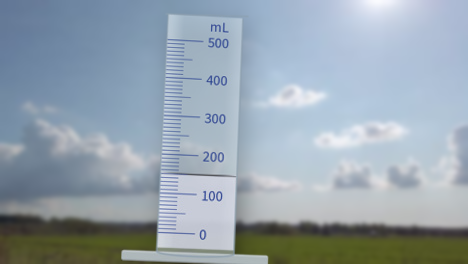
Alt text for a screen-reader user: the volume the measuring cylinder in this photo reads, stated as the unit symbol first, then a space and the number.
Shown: mL 150
